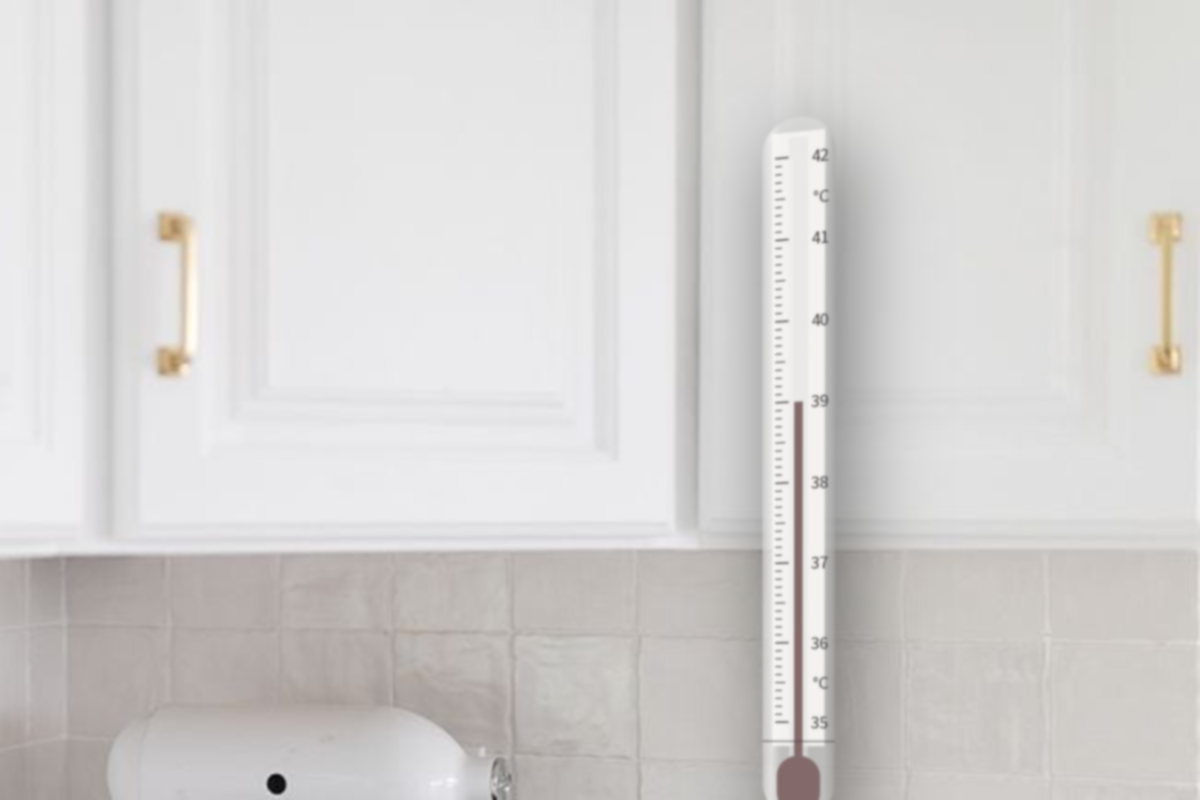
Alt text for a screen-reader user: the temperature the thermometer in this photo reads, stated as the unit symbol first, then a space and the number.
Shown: °C 39
